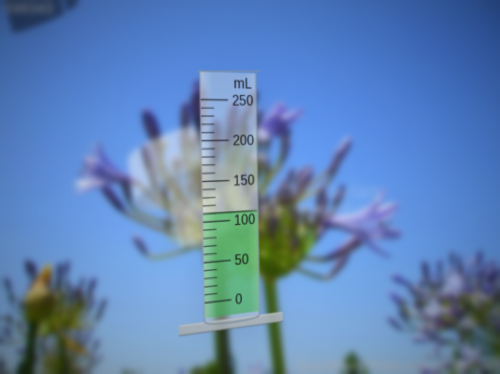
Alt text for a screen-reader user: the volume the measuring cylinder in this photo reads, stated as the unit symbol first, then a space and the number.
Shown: mL 110
